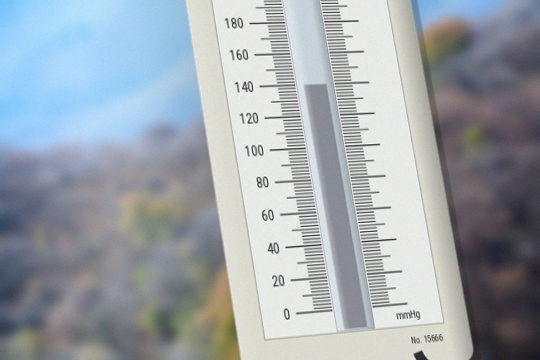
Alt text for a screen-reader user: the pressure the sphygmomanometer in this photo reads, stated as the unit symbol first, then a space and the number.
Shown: mmHg 140
